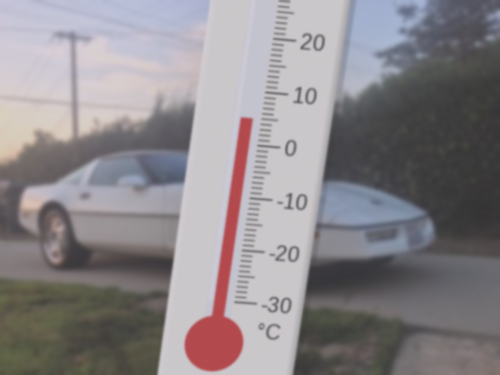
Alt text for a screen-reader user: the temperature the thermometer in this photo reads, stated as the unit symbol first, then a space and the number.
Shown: °C 5
